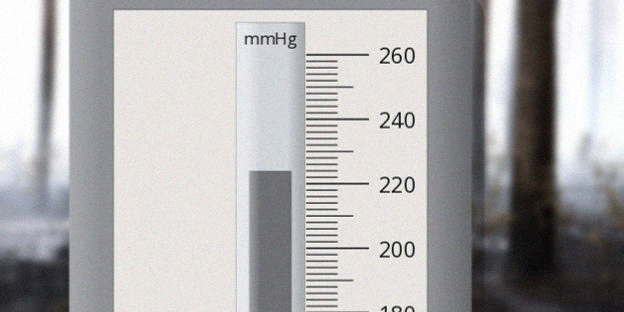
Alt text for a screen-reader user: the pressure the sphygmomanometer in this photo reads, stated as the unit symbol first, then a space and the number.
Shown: mmHg 224
